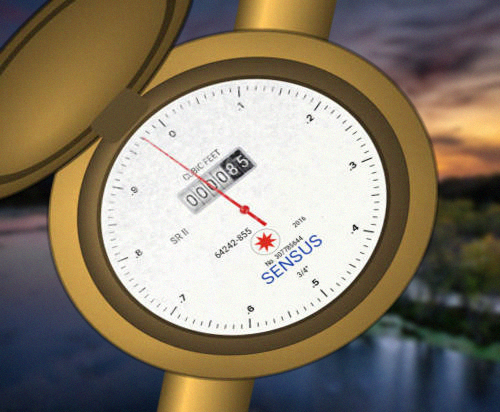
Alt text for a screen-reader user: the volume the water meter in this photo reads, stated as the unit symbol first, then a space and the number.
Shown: ft³ 84.97
